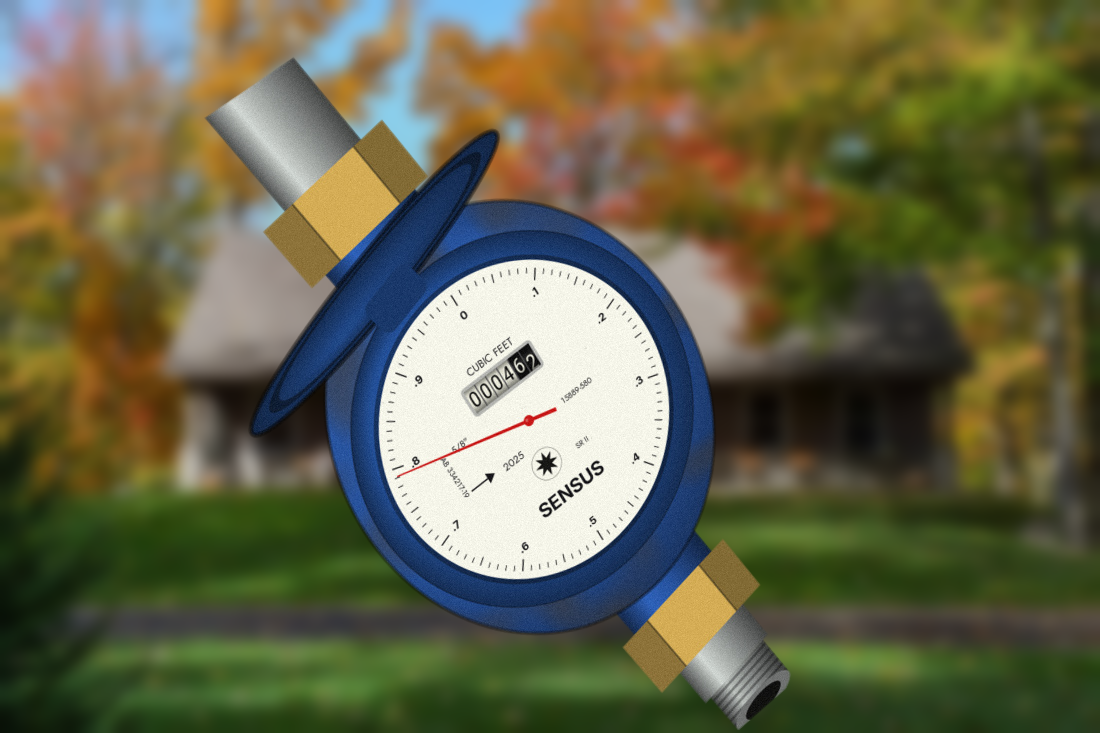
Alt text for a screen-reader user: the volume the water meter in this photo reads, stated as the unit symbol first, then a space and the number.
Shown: ft³ 461.79
